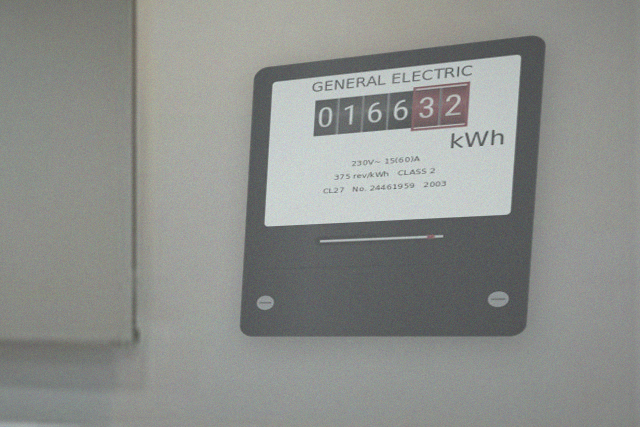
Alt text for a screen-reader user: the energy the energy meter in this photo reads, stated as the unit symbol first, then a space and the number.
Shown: kWh 166.32
